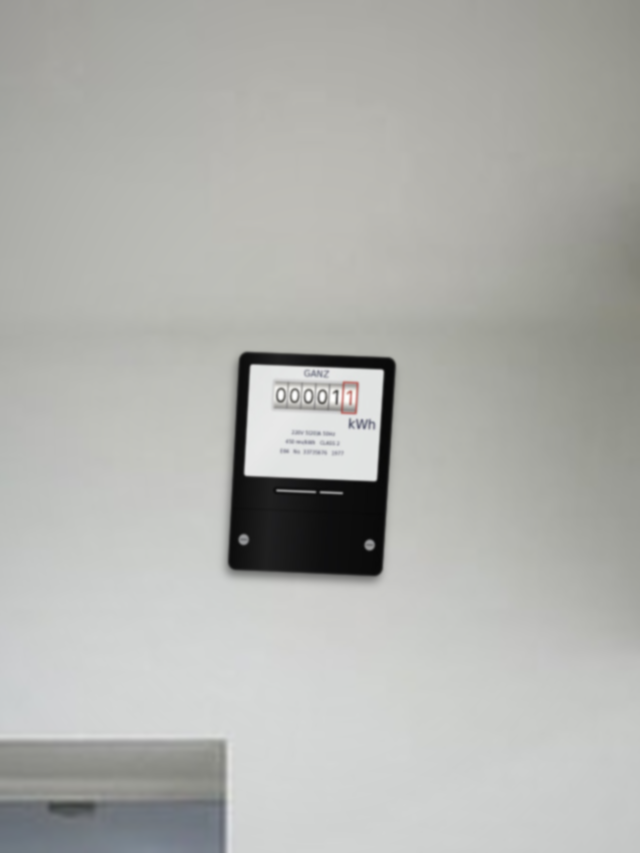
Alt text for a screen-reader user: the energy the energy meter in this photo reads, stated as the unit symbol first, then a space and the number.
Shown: kWh 1.1
